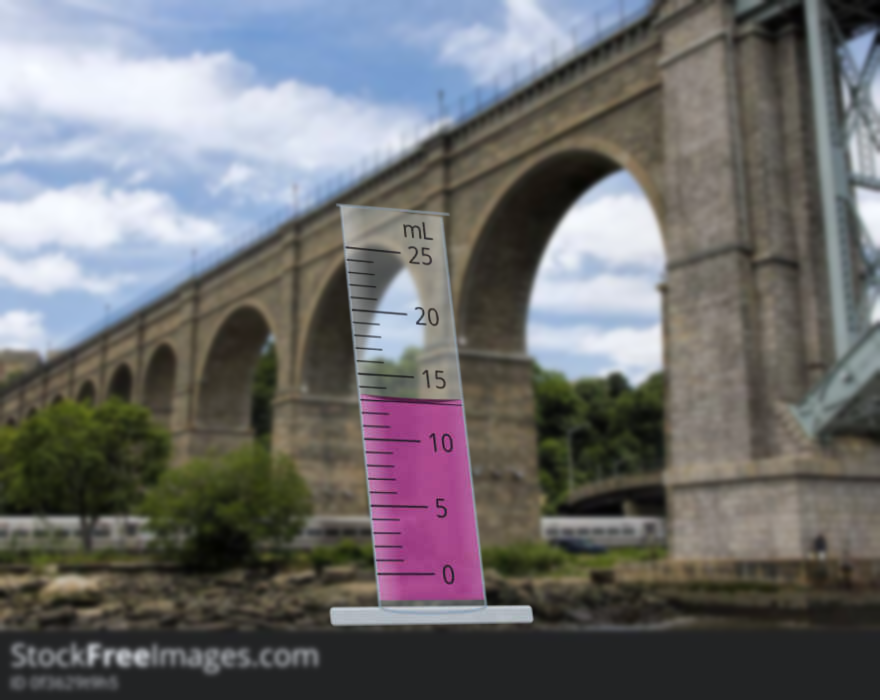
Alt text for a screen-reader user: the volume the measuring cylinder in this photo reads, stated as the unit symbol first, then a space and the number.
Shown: mL 13
